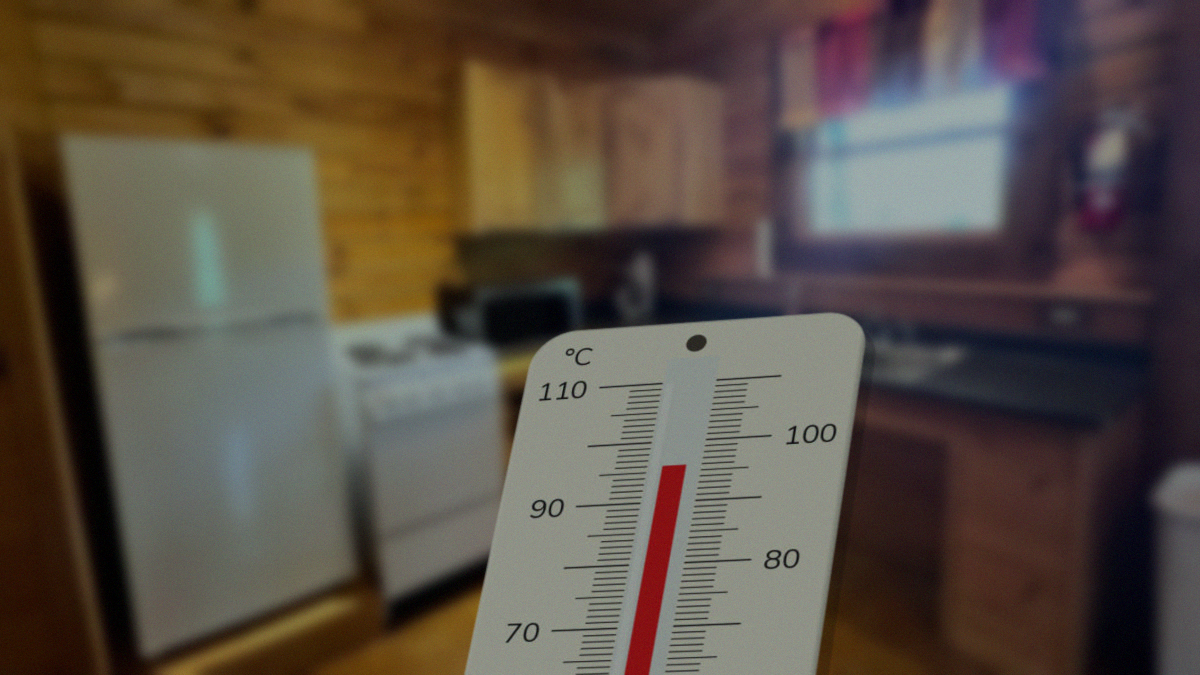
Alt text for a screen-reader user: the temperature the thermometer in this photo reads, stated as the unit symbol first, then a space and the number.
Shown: °C 96
